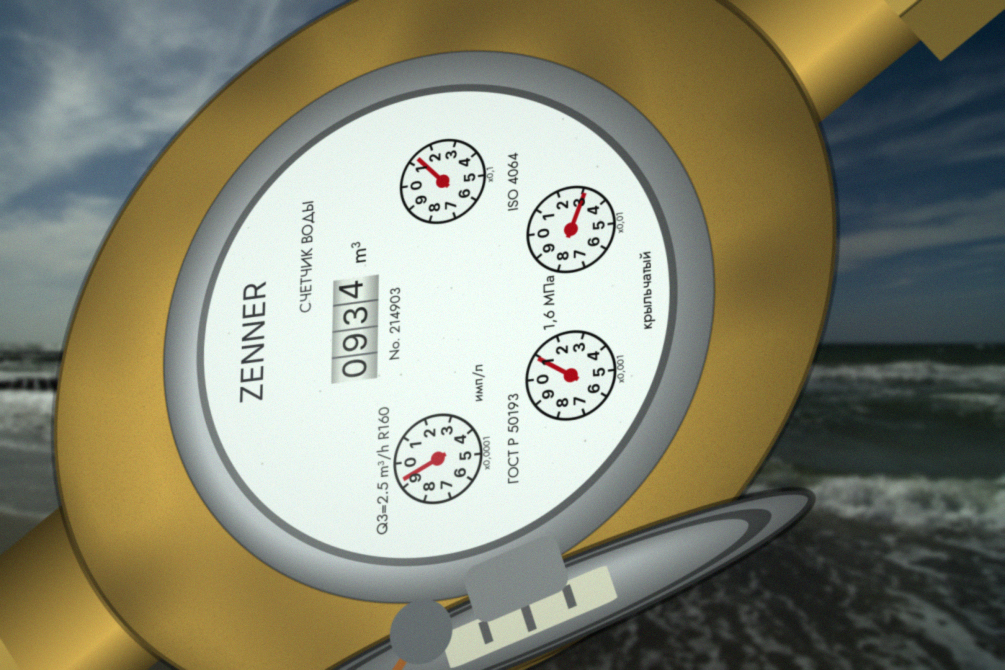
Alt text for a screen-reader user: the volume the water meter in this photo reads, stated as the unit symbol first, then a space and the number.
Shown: m³ 934.1309
